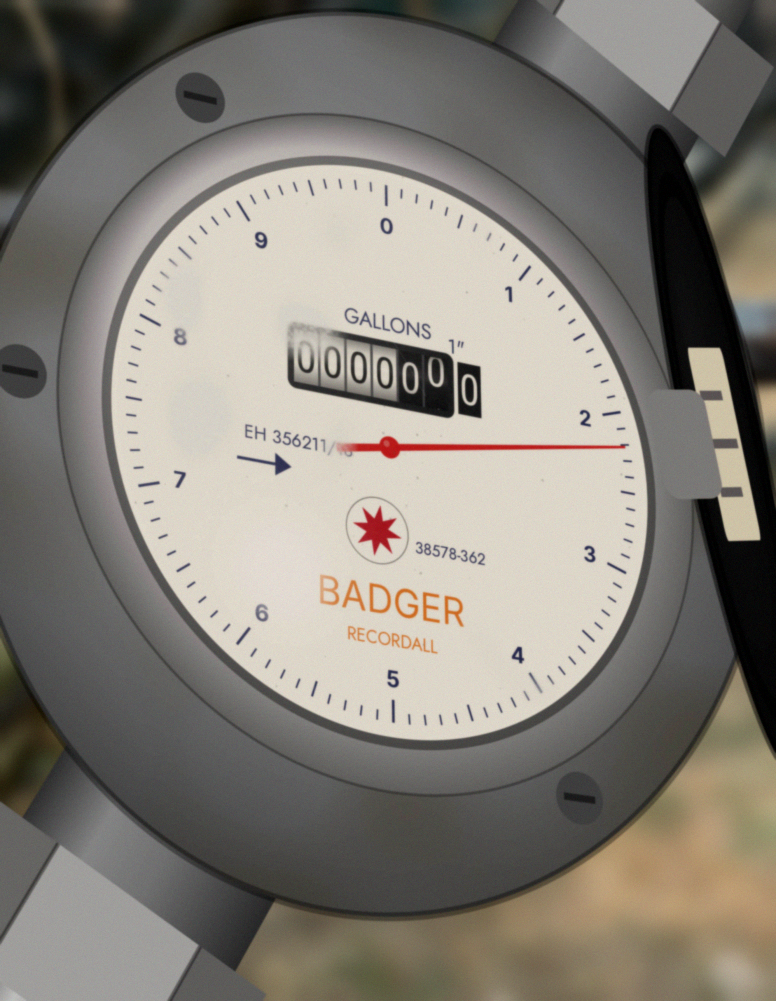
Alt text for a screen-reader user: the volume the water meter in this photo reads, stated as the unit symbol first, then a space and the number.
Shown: gal 2.2
